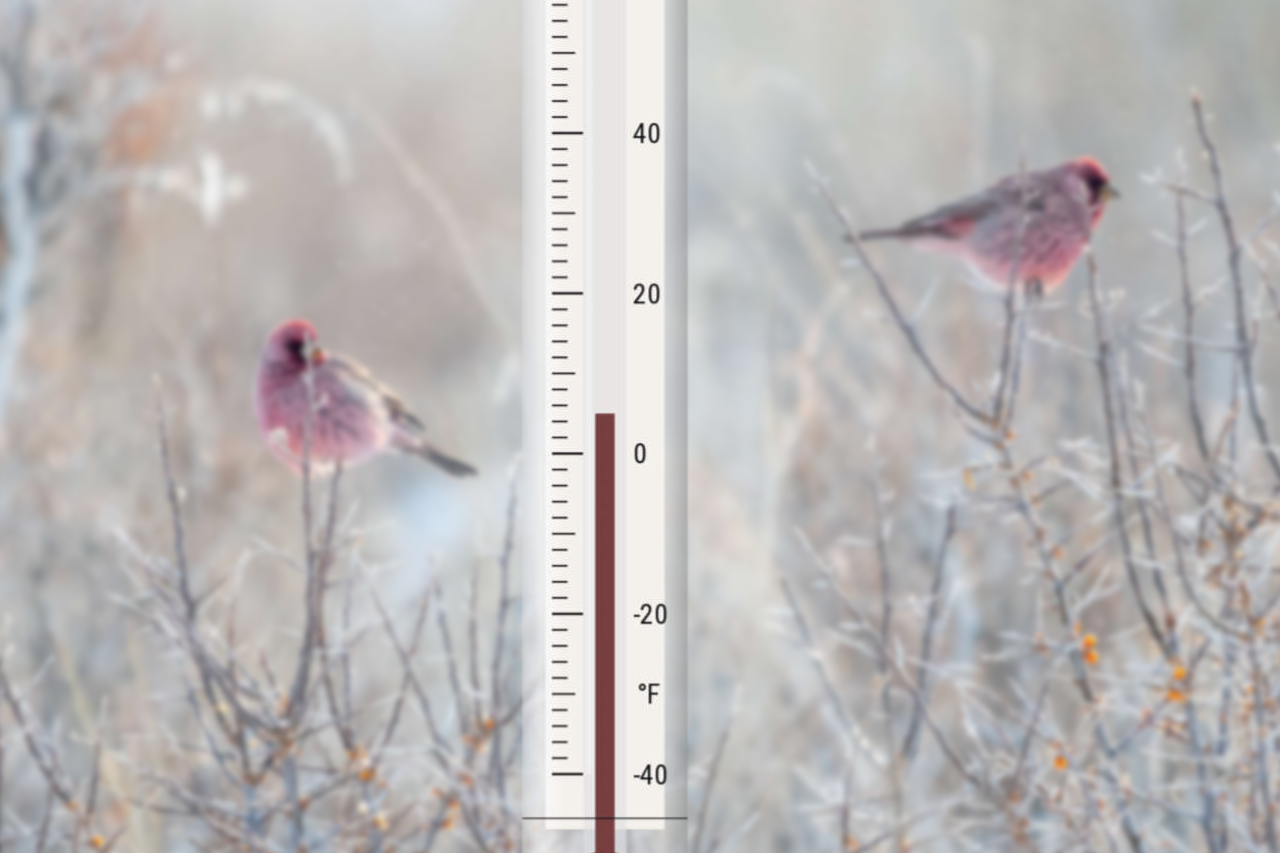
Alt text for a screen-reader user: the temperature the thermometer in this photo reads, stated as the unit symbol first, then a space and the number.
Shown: °F 5
